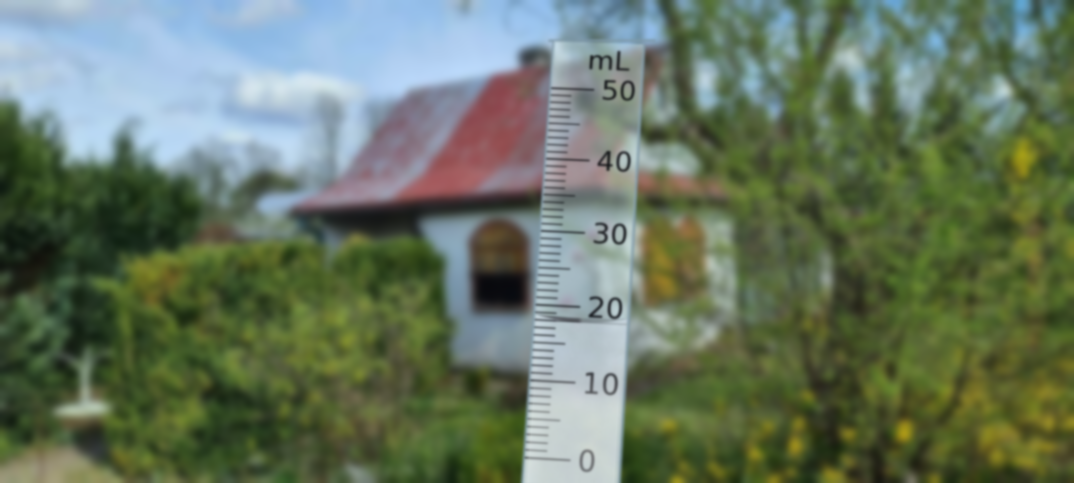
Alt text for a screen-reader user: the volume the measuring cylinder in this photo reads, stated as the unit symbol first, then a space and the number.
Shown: mL 18
